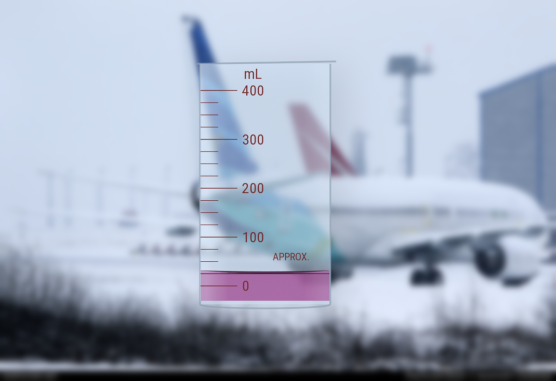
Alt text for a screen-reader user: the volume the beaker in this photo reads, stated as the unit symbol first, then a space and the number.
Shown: mL 25
